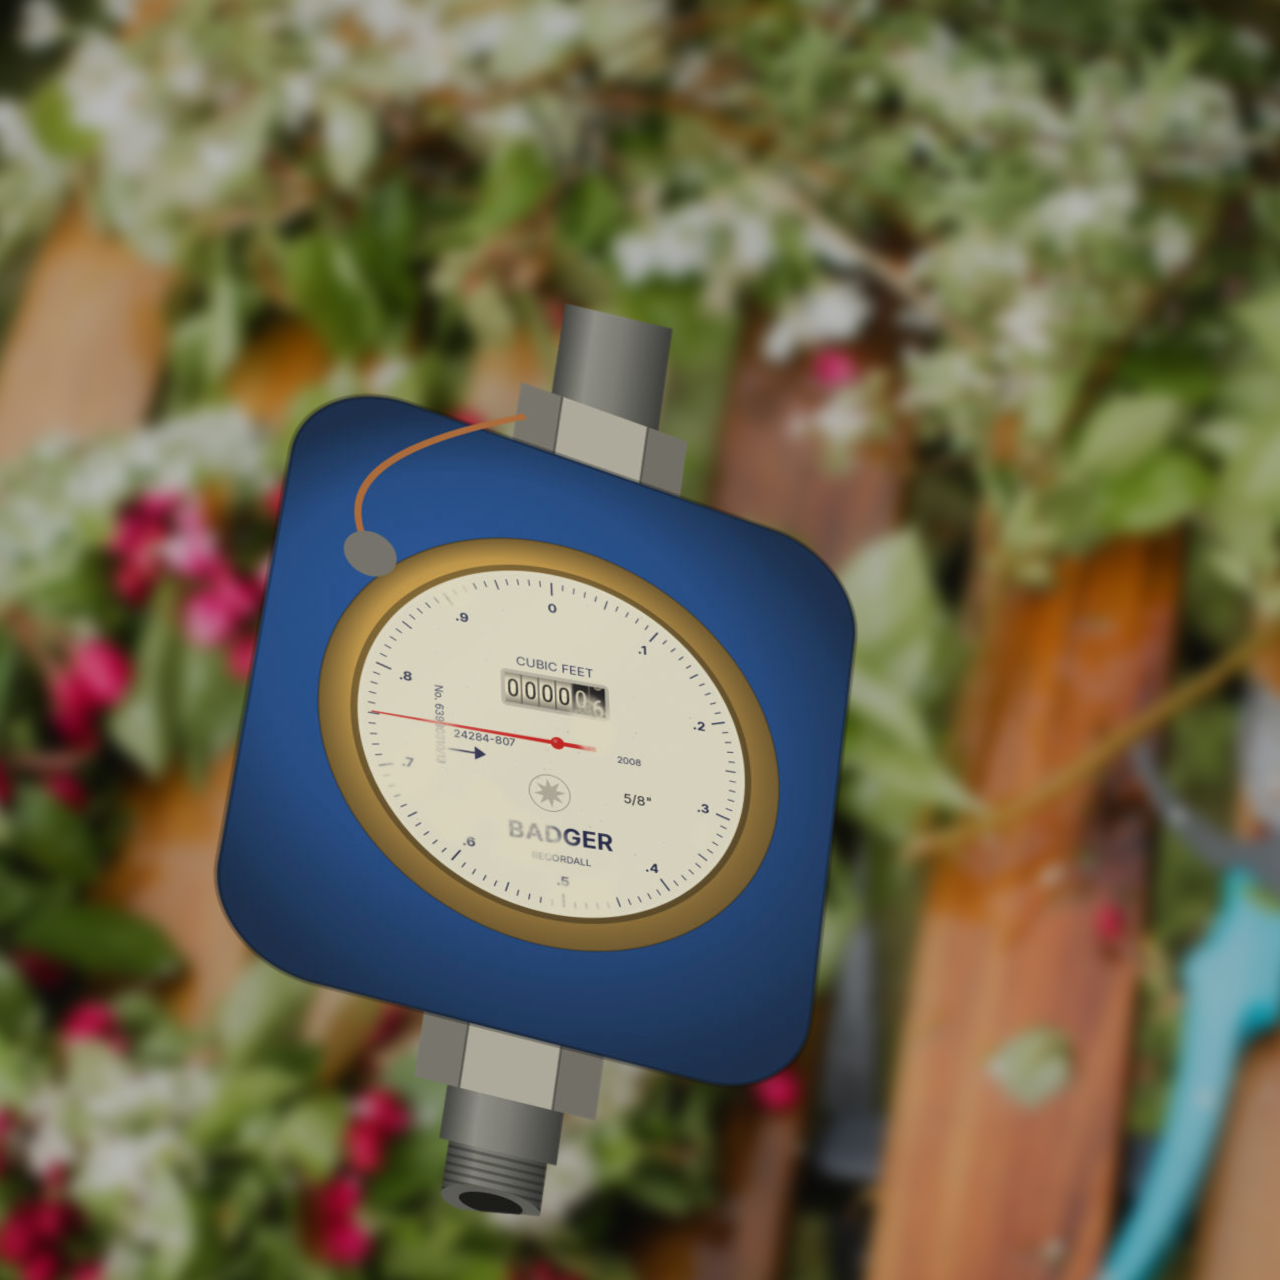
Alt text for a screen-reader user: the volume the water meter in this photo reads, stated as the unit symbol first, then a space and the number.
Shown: ft³ 5.75
